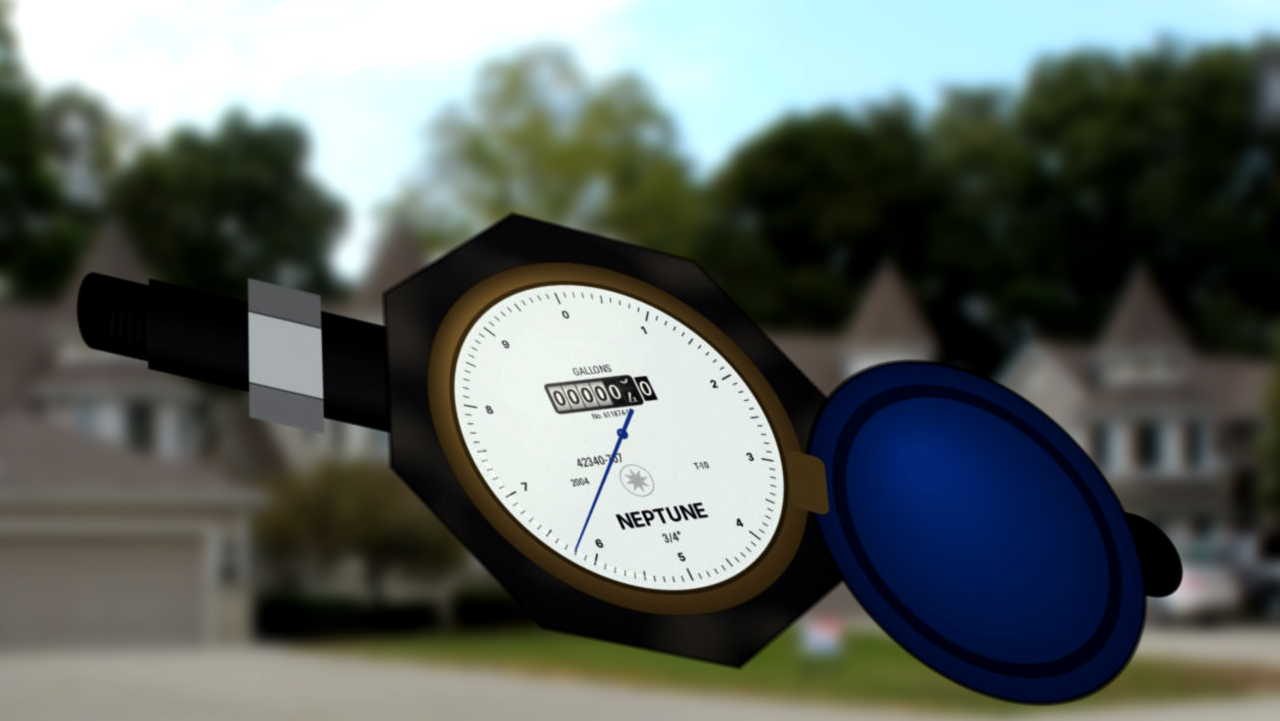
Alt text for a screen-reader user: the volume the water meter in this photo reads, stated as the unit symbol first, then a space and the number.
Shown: gal 36.2
